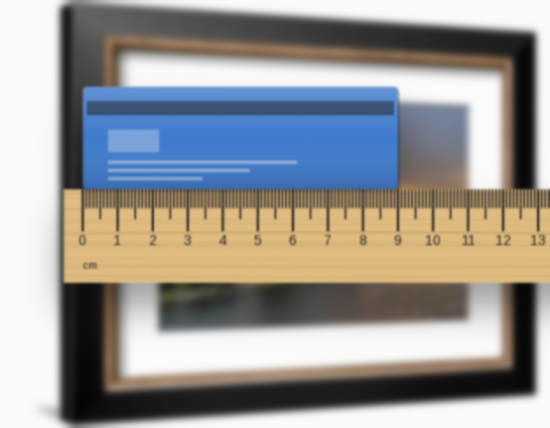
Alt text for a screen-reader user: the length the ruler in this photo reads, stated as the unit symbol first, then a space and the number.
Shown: cm 9
